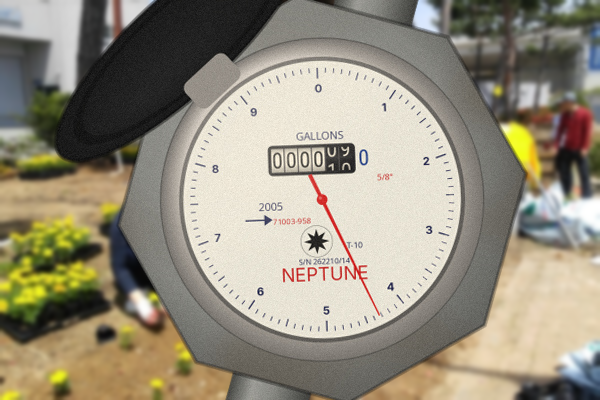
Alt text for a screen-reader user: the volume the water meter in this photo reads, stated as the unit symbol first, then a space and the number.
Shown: gal 94.3
